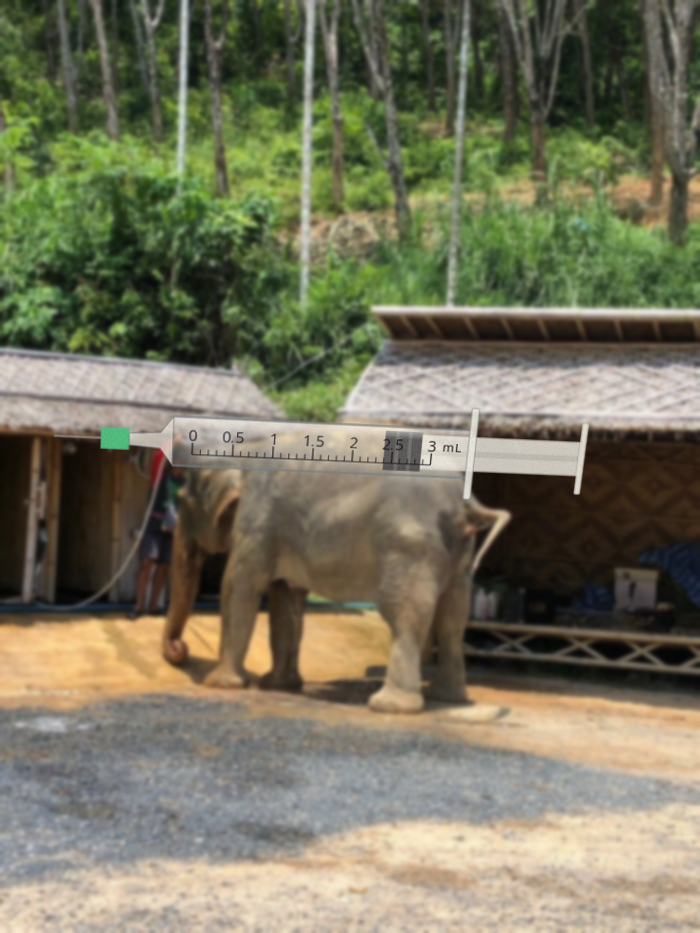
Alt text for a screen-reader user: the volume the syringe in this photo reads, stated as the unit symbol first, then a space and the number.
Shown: mL 2.4
